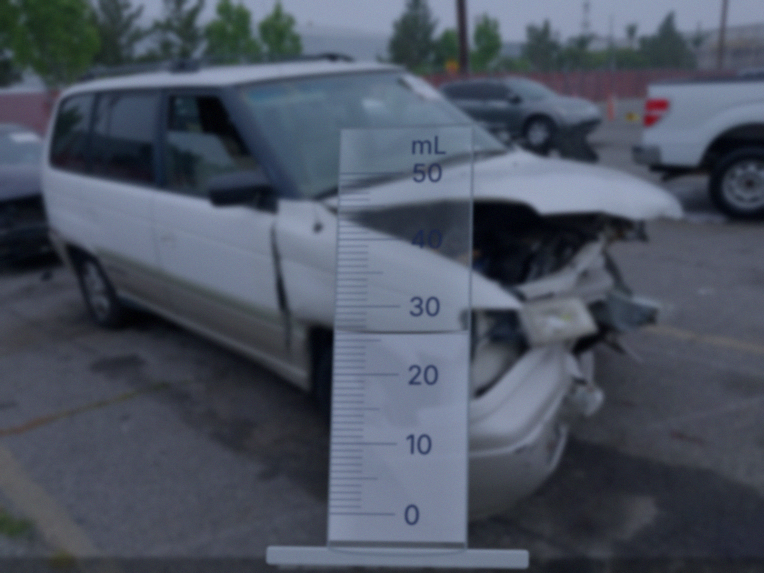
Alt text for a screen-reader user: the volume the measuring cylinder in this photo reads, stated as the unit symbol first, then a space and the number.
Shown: mL 26
